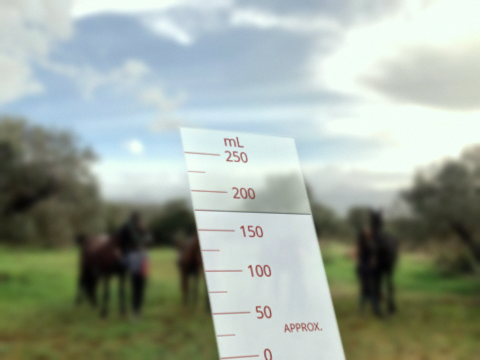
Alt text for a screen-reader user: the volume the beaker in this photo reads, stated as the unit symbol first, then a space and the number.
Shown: mL 175
